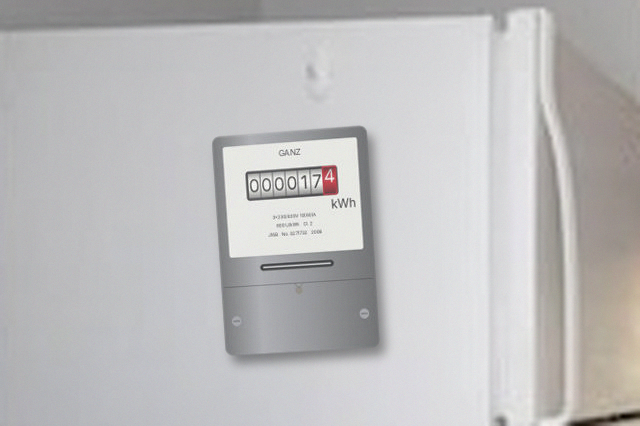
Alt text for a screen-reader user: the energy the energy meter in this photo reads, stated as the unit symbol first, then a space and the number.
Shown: kWh 17.4
